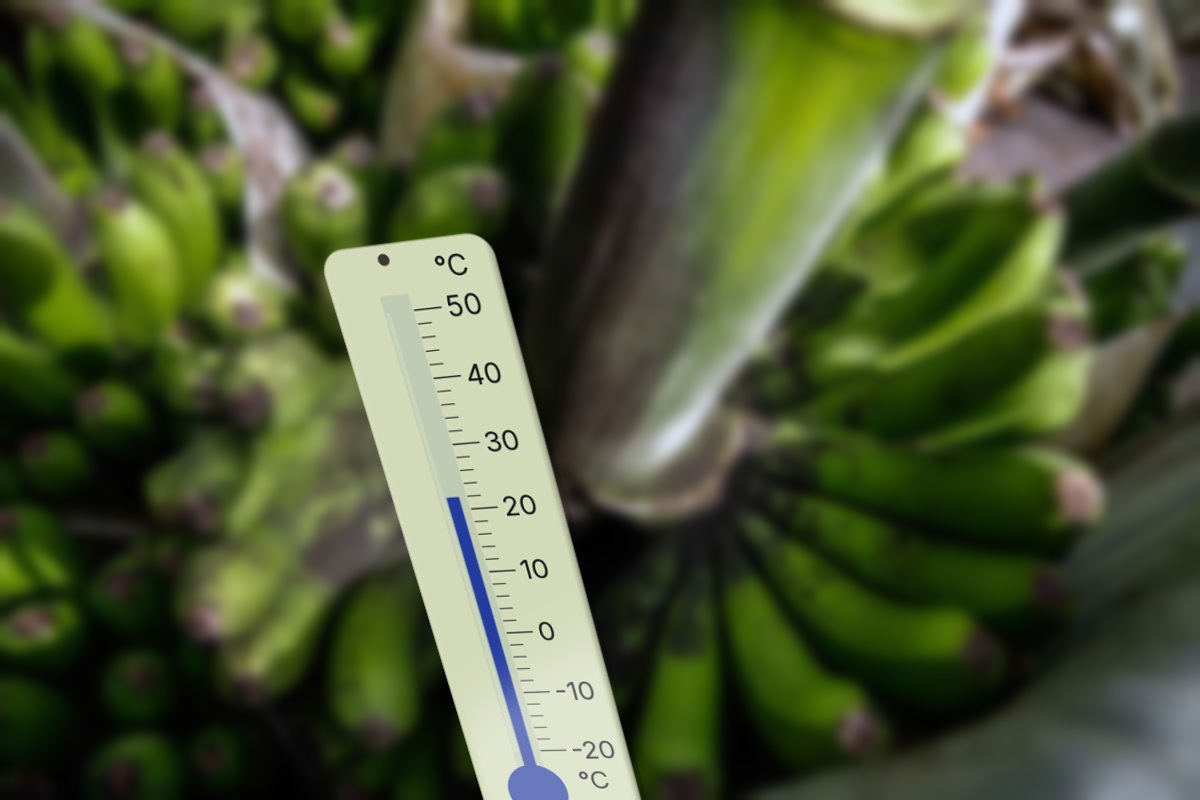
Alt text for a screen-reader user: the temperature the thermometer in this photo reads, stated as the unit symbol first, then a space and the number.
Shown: °C 22
